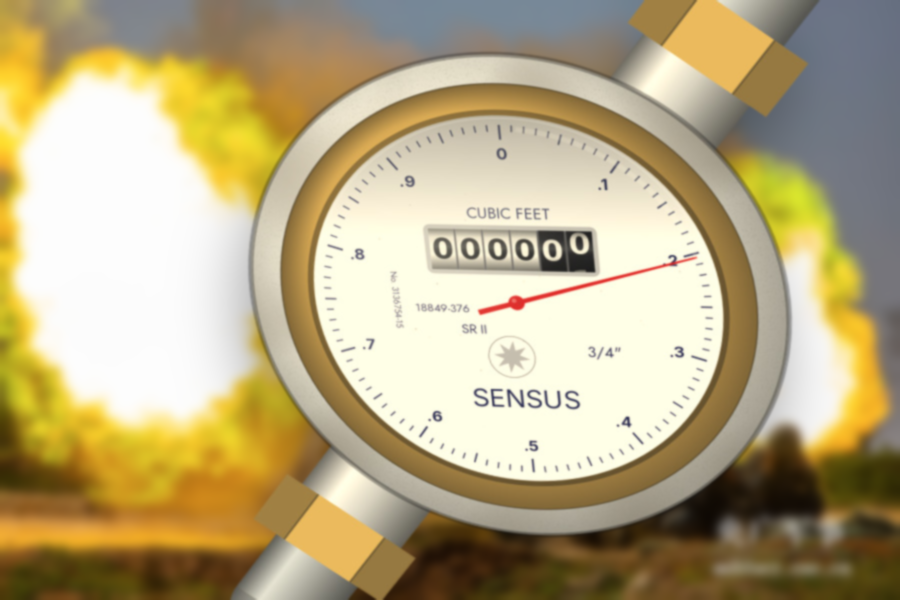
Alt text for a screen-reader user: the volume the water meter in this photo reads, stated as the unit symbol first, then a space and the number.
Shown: ft³ 0.20
